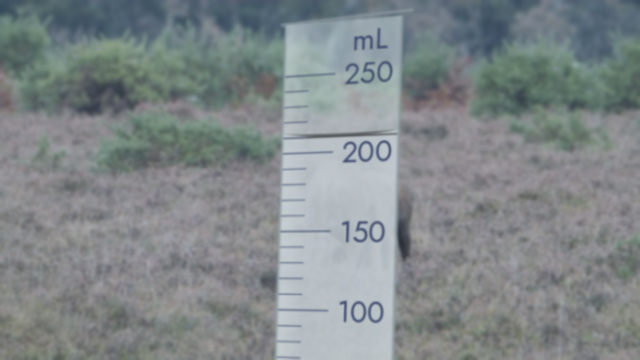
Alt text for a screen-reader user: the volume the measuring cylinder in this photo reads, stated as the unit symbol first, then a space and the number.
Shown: mL 210
